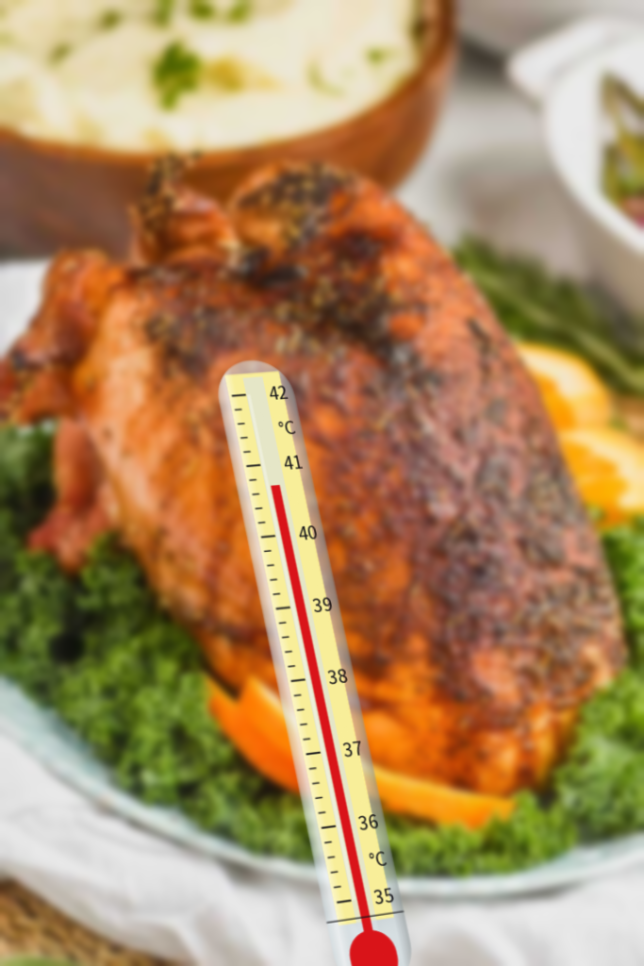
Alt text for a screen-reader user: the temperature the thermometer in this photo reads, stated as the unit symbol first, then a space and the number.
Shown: °C 40.7
